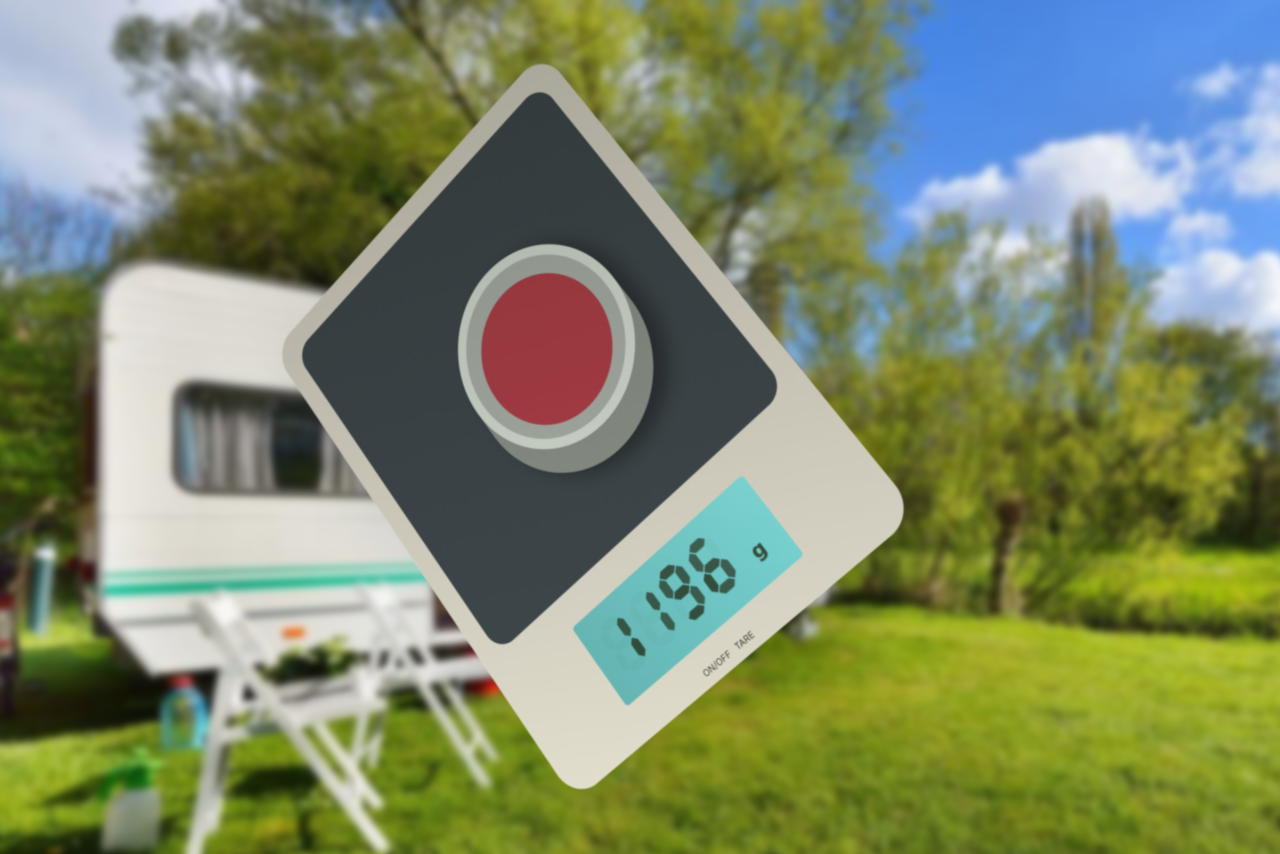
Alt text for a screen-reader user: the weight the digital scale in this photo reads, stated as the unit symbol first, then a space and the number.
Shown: g 1196
